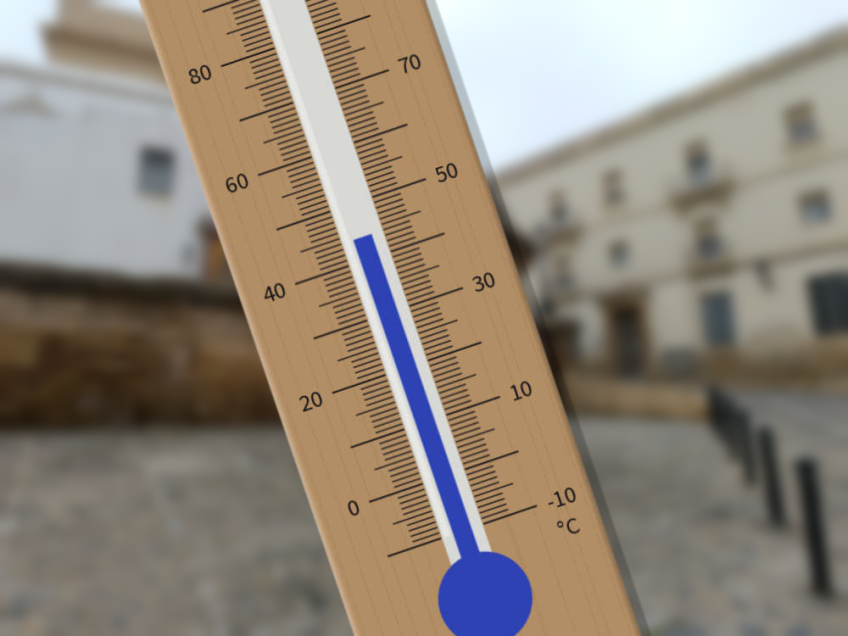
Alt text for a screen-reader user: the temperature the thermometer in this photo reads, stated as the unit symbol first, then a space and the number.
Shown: °C 44
